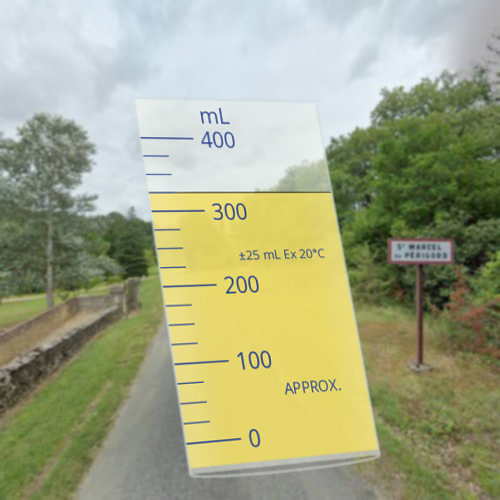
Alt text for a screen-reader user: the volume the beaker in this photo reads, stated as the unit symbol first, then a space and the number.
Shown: mL 325
